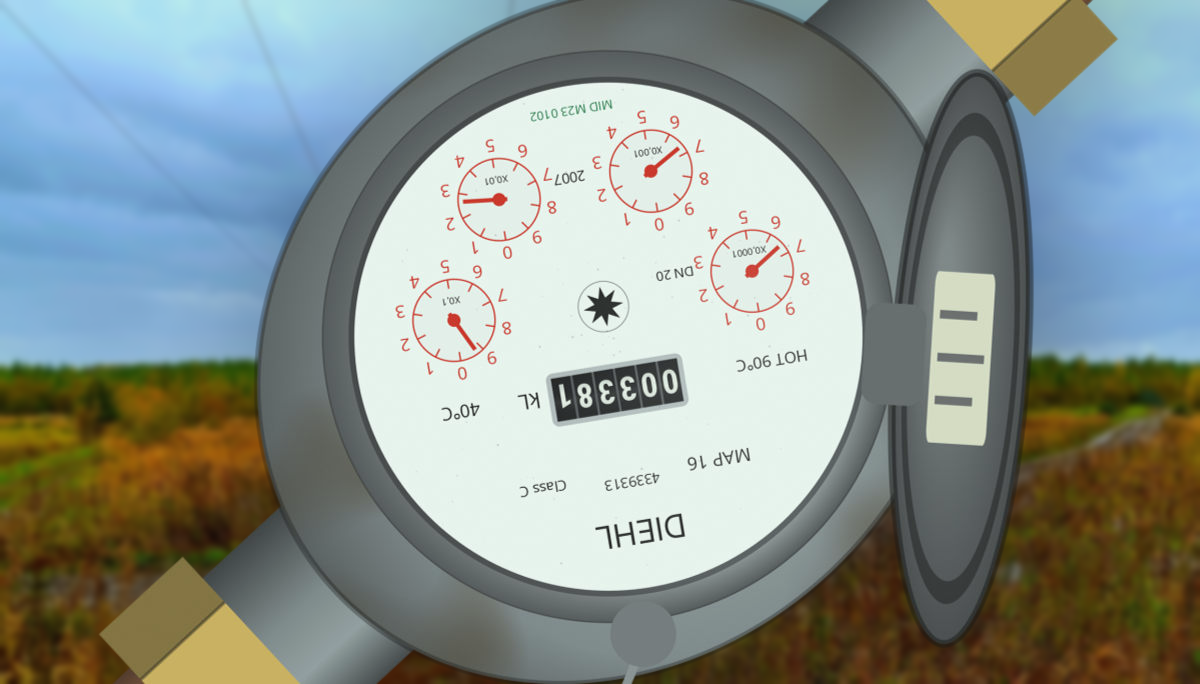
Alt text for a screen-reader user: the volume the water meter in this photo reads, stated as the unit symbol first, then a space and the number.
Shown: kL 3380.9266
